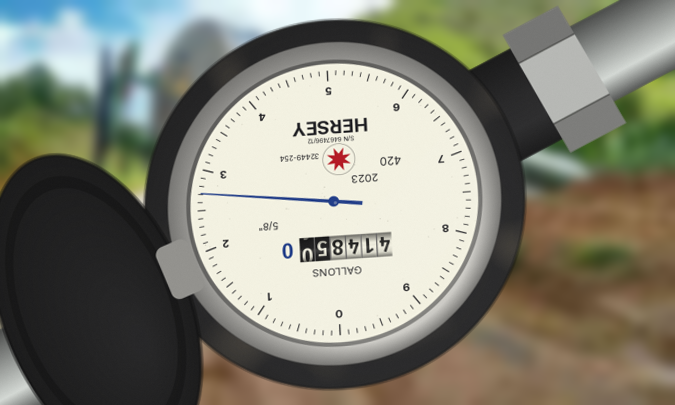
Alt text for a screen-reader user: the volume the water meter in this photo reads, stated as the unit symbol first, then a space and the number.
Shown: gal 4148502.7
